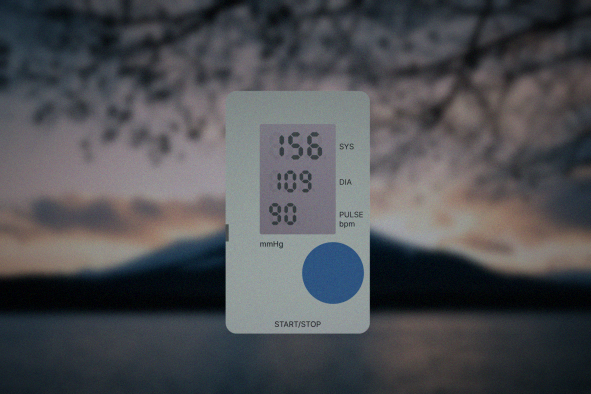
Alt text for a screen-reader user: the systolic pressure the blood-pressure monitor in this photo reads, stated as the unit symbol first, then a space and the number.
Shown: mmHg 156
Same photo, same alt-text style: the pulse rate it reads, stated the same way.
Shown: bpm 90
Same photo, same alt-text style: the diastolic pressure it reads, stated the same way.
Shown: mmHg 109
